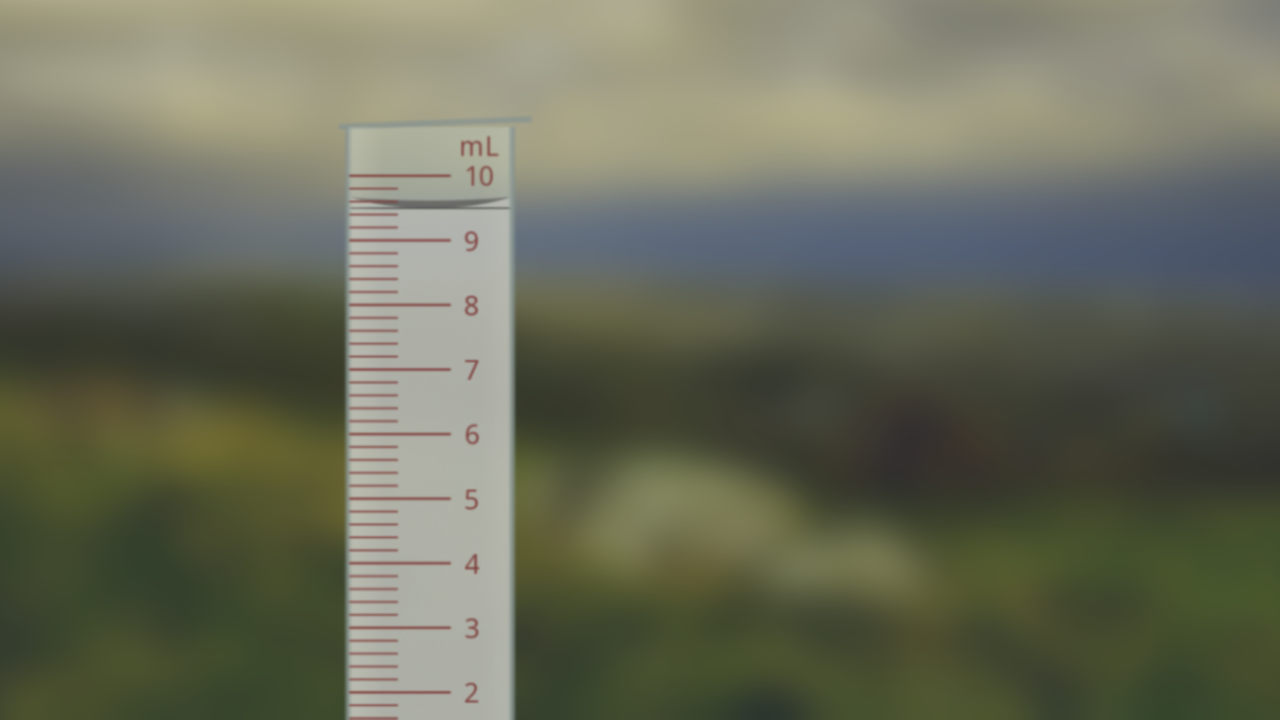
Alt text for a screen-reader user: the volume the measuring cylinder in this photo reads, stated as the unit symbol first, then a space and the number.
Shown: mL 9.5
